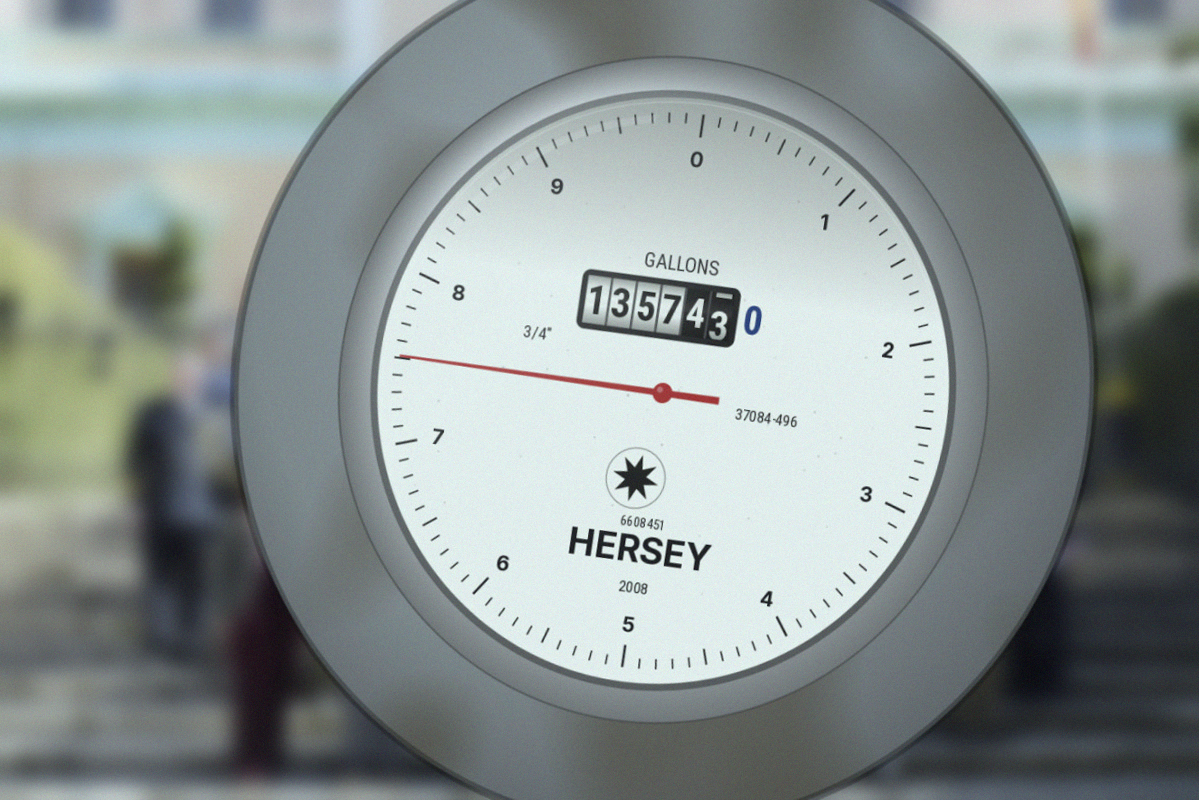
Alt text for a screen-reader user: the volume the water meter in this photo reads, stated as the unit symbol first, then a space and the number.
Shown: gal 1357427.5
